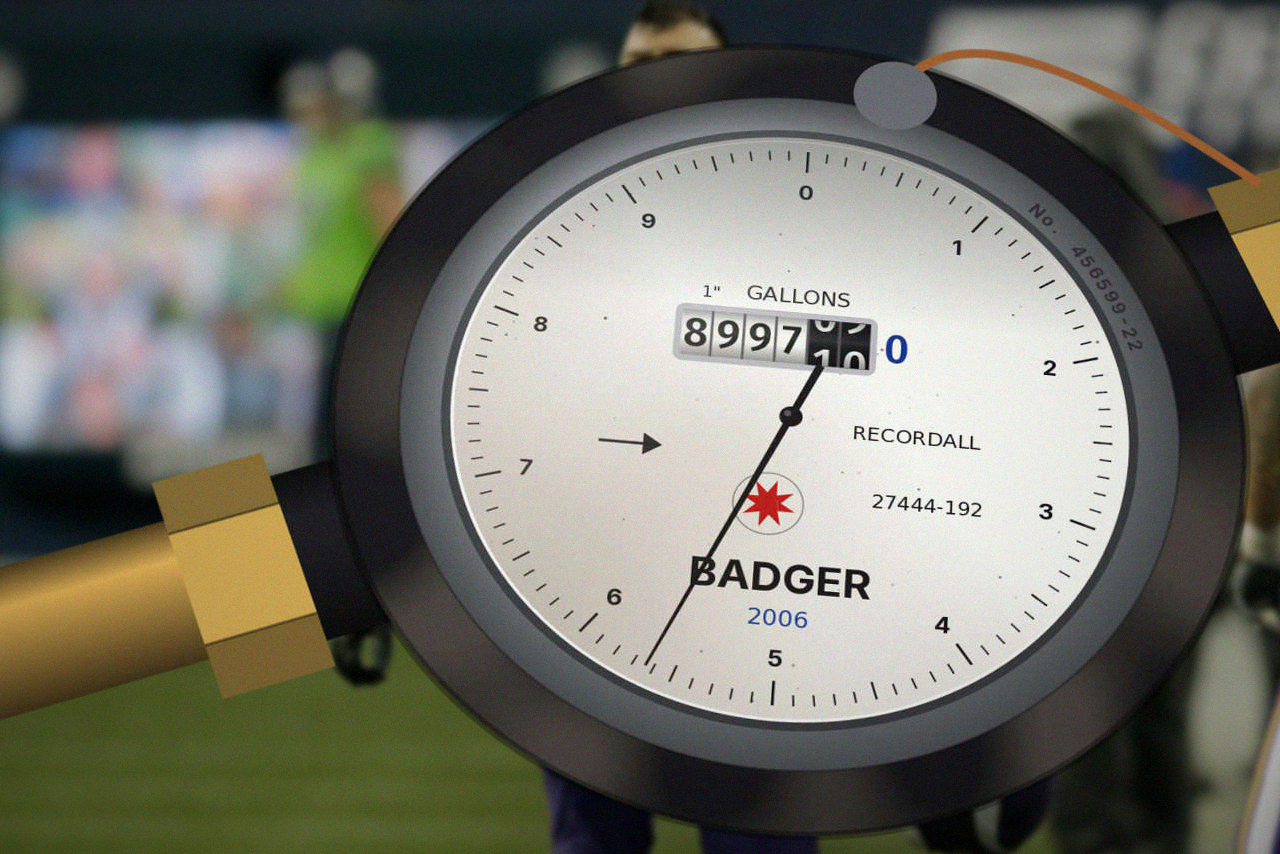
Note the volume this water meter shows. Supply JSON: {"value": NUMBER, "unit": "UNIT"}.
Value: {"value": 8997095.6, "unit": "gal"}
